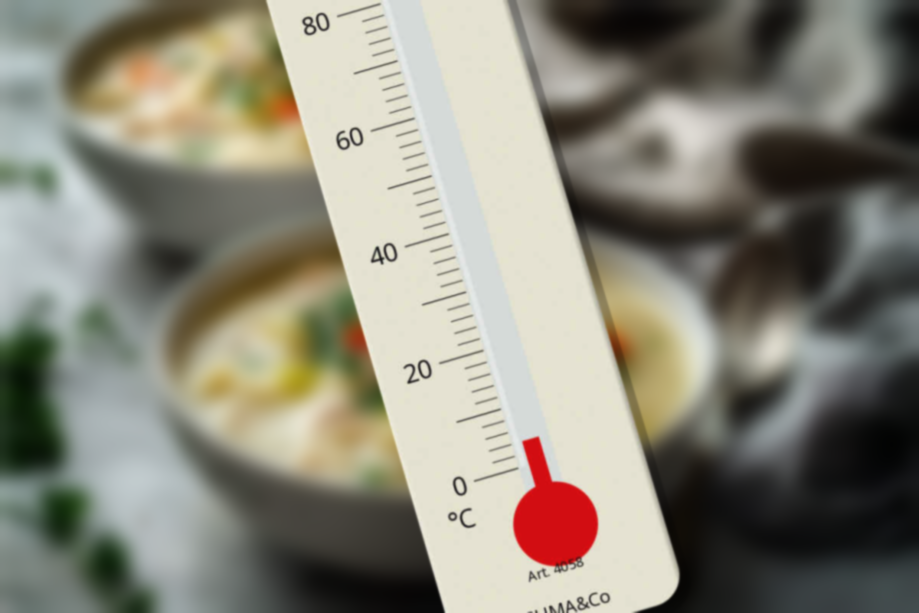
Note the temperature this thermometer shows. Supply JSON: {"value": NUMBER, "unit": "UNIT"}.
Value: {"value": 4, "unit": "°C"}
